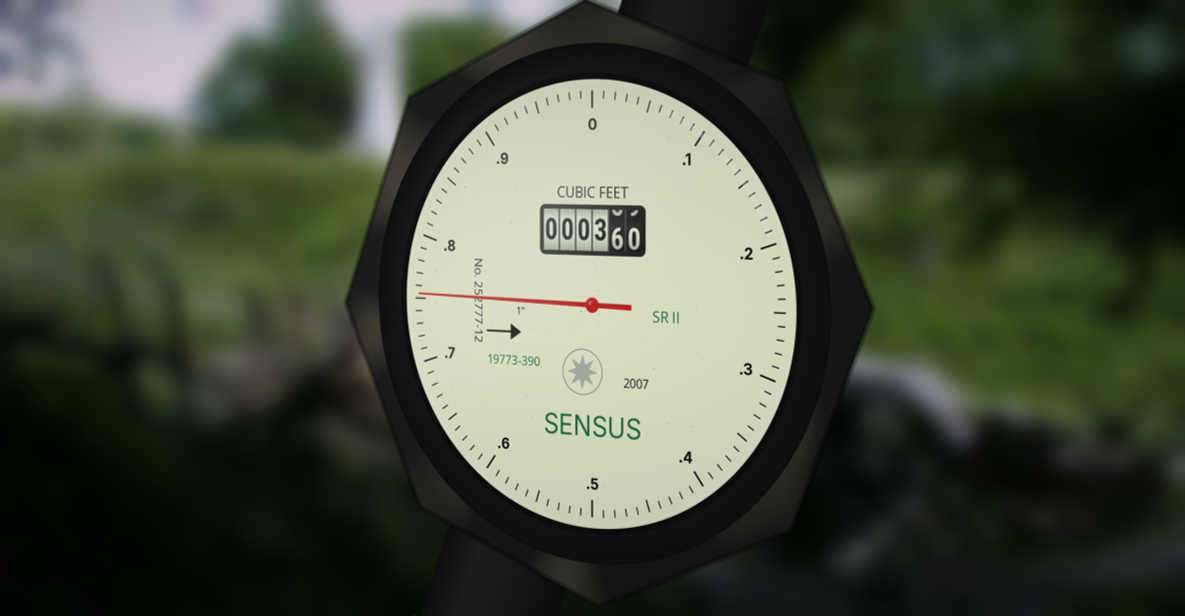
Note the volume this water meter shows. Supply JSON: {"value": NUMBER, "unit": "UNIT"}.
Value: {"value": 359.75, "unit": "ft³"}
